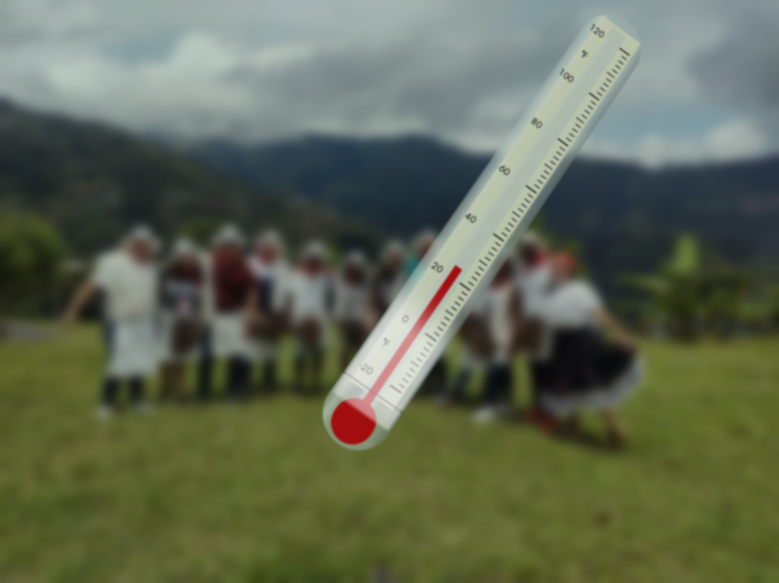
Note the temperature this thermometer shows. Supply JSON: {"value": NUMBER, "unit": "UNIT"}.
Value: {"value": 24, "unit": "°F"}
